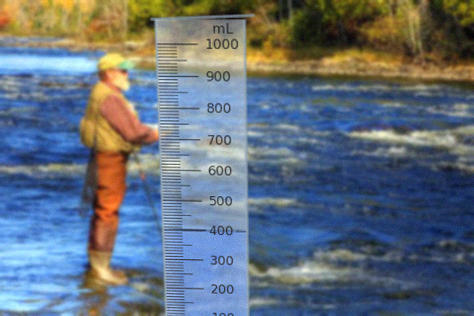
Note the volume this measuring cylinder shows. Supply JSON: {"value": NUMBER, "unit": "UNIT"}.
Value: {"value": 400, "unit": "mL"}
